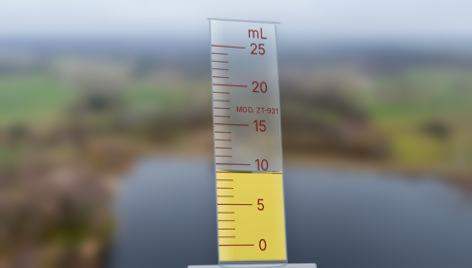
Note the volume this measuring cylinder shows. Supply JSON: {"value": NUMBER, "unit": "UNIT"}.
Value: {"value": 9, "unit": "mL"}
